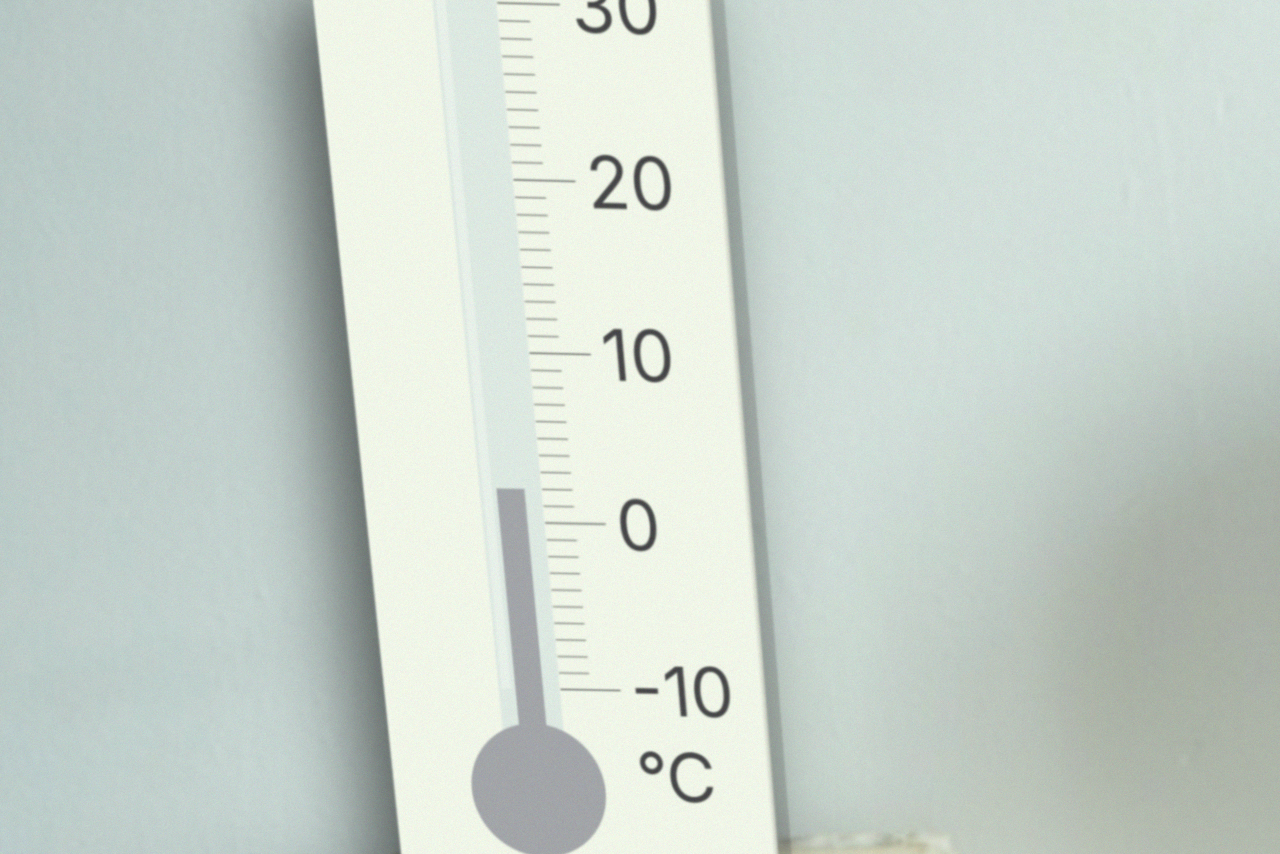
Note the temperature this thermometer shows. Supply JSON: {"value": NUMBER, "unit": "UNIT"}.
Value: {"value": 2, "unit": "°C"}
